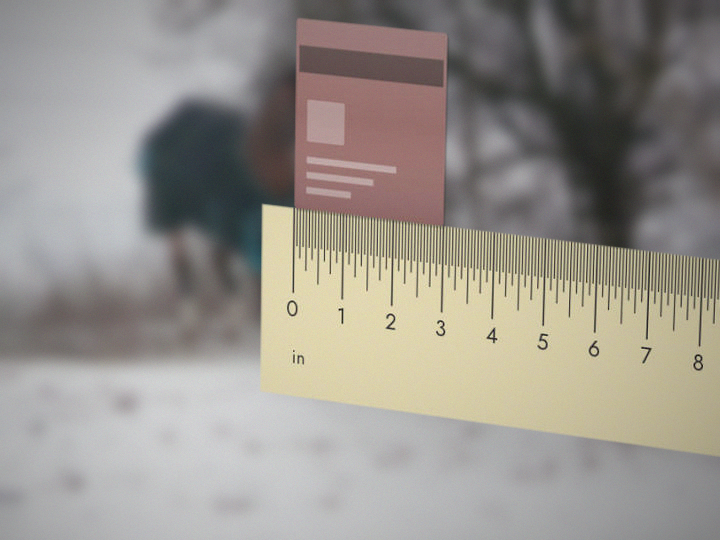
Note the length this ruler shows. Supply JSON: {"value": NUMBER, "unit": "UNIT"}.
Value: {"value": 3, "unit": "in"}
